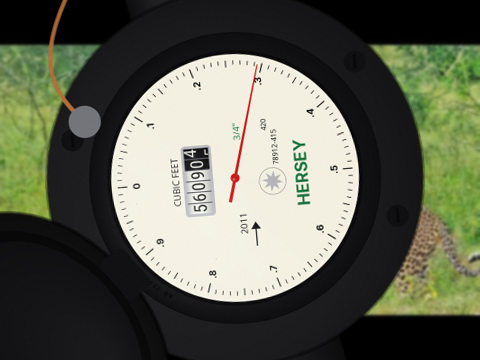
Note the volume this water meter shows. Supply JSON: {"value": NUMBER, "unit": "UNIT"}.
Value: {"value": 560904.29, "unit": "ft³"}
